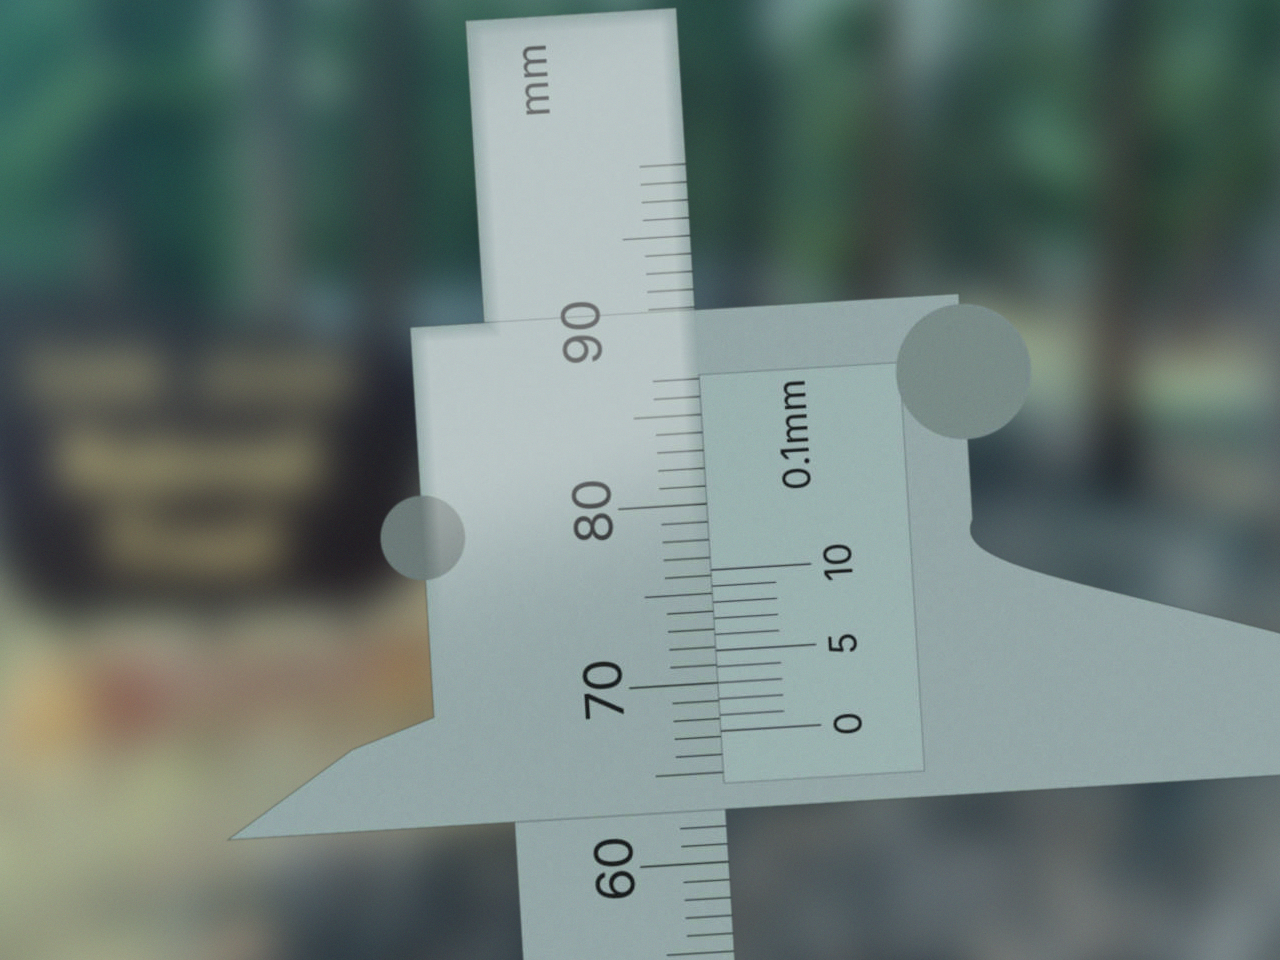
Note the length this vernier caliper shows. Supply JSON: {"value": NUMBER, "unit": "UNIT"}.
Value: {"value": 67.3, "unit": "mm"}
